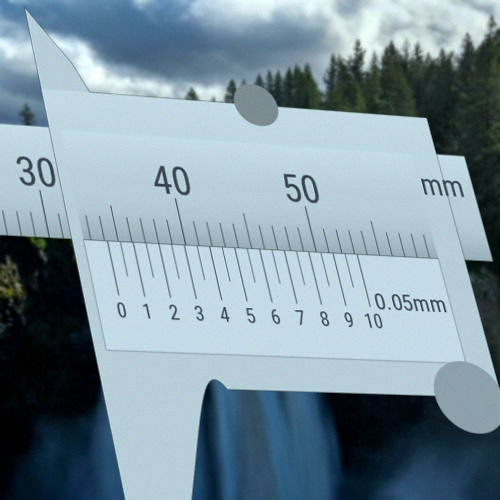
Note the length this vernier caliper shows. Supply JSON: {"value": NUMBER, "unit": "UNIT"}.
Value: {"value": 34.2, "unit": "mm"}
